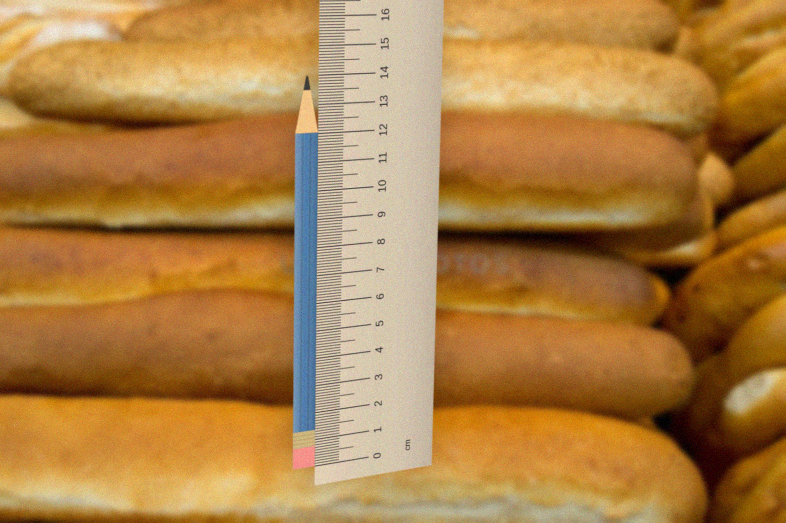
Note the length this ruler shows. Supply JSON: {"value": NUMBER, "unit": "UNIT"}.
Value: {"value": 14, "unit": "cm"}
